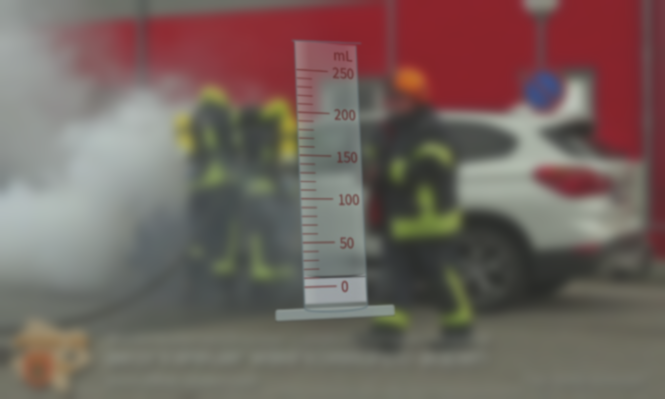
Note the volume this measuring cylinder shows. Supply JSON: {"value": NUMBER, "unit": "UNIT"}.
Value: {"value": 10, "unit": "mL"}
